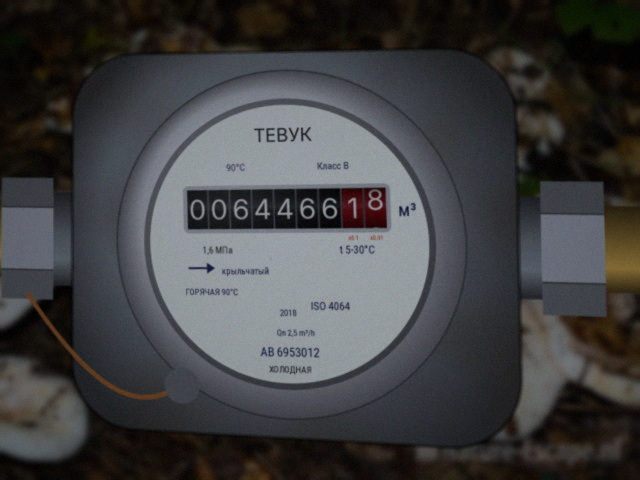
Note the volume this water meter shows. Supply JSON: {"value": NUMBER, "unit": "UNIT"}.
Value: {"value": 64466.18, "unit": "m³"}
